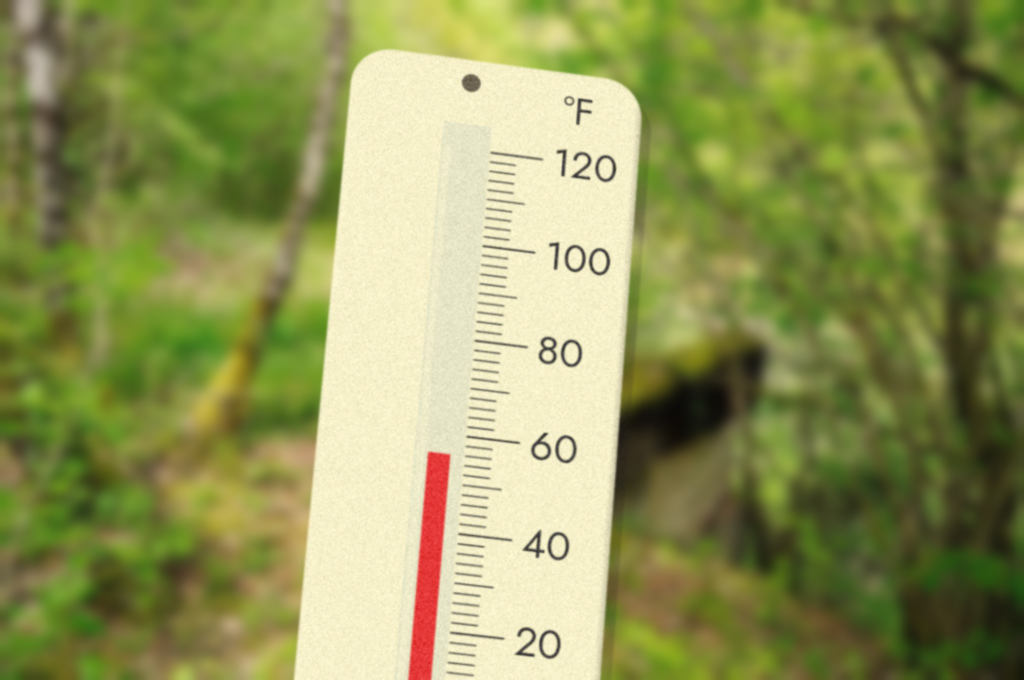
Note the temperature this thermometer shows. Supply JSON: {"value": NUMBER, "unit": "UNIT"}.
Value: {"value": 56, "unit": "°F"}
